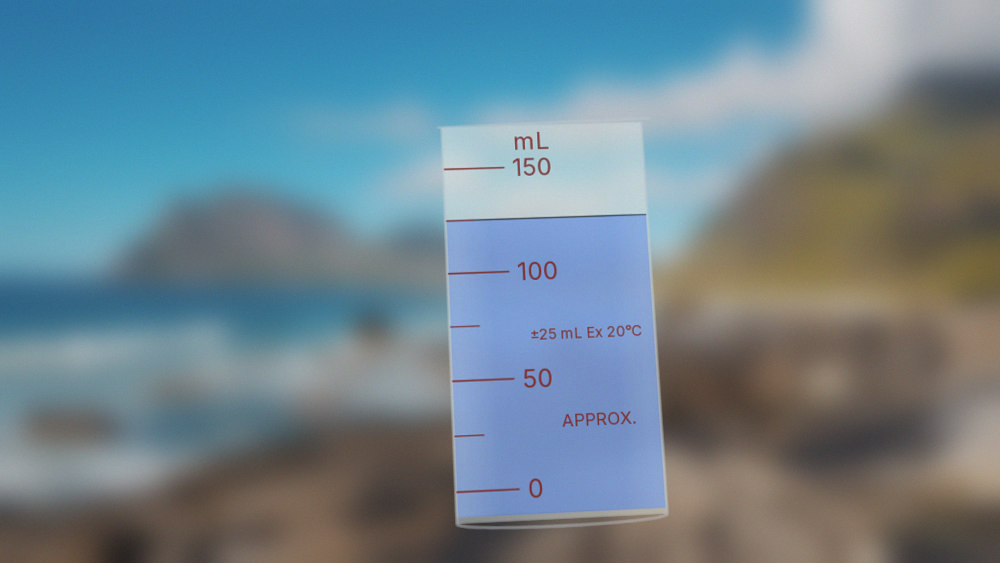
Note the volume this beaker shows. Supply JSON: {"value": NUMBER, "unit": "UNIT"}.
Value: {"value": 125, "unit": "mL"}
